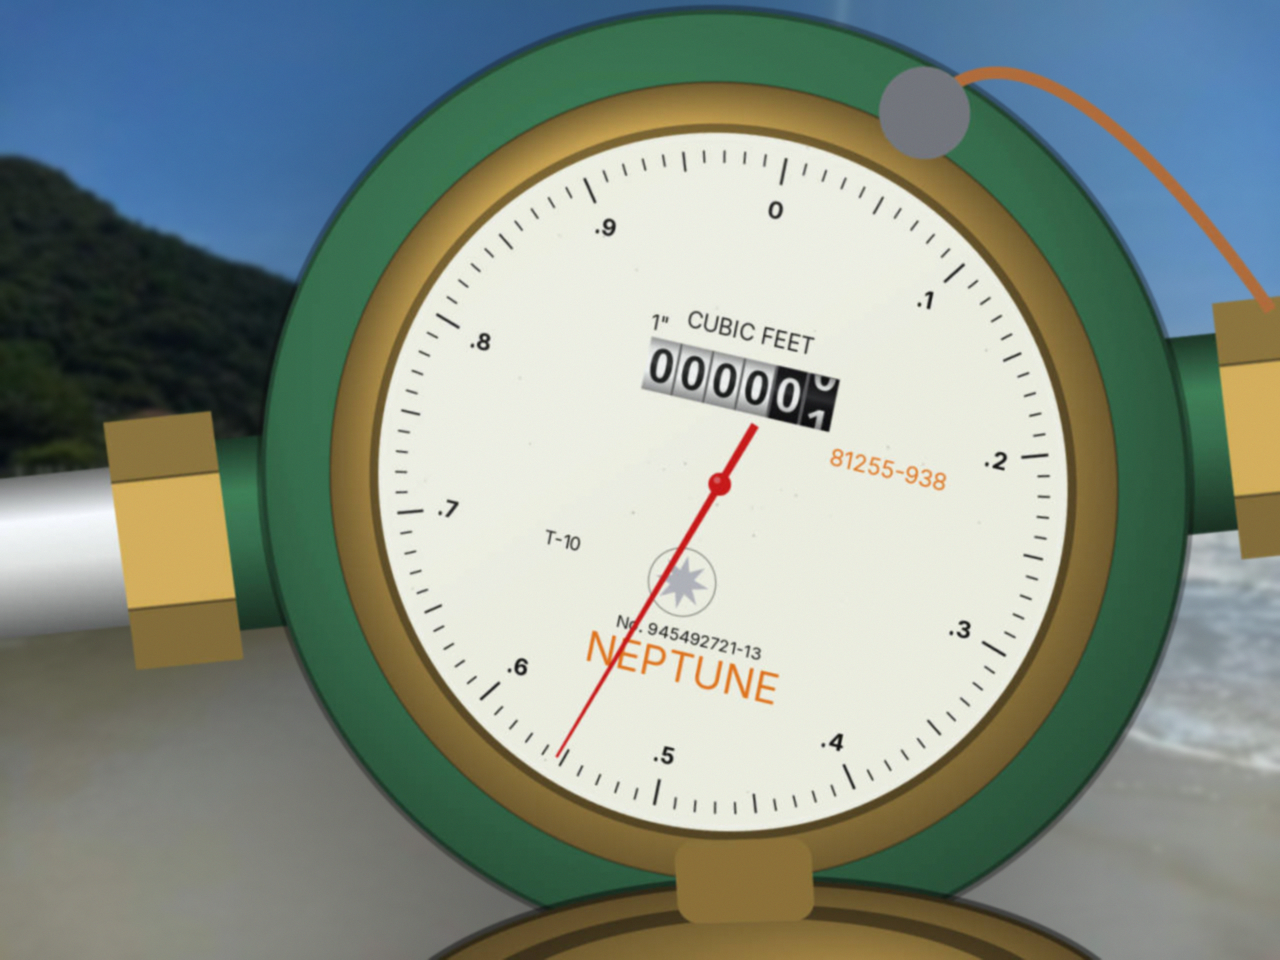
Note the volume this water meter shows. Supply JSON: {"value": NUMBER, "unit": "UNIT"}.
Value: {"value": 0.55, "unit": "ft³"}
